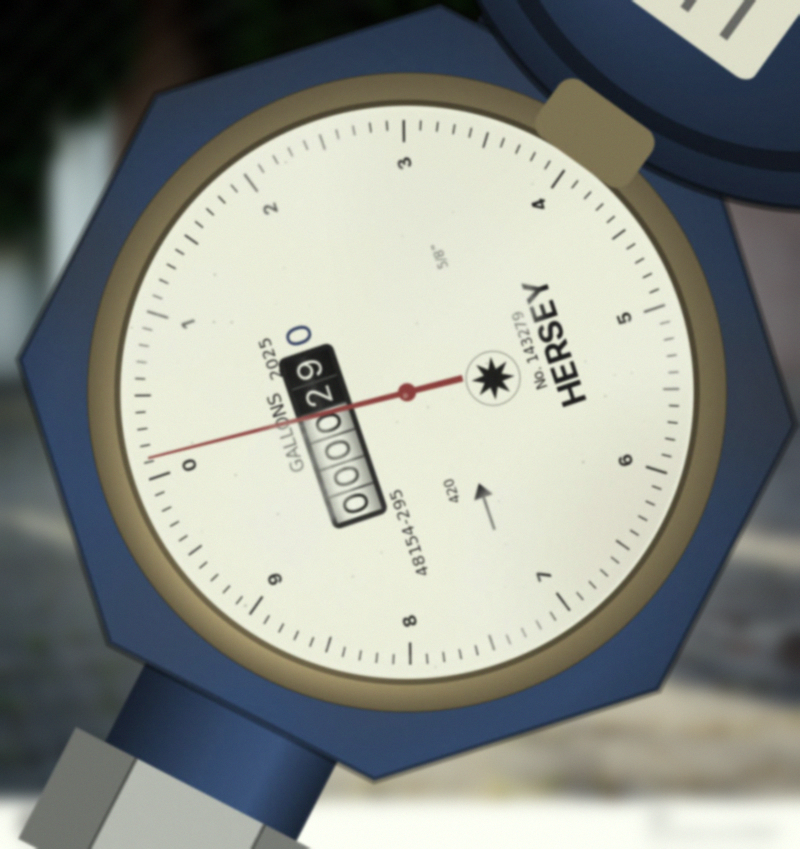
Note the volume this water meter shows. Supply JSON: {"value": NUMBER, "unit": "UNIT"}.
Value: {"value": 290.1, "unit": "gal"}
